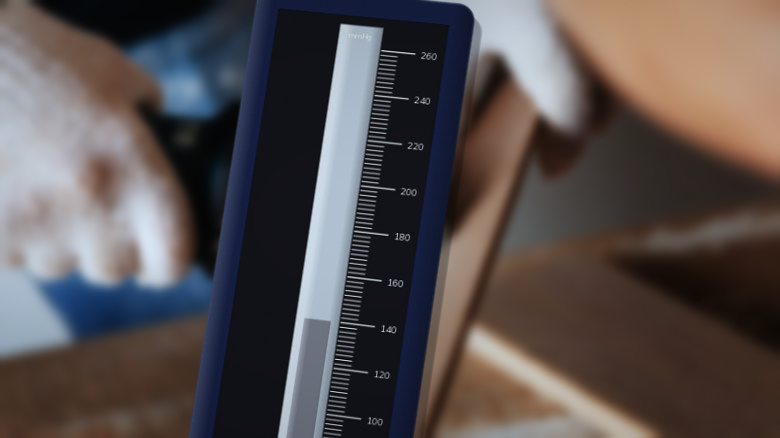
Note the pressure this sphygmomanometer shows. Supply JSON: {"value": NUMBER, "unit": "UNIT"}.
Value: {"value": 140, "unit": "mmHg"}
